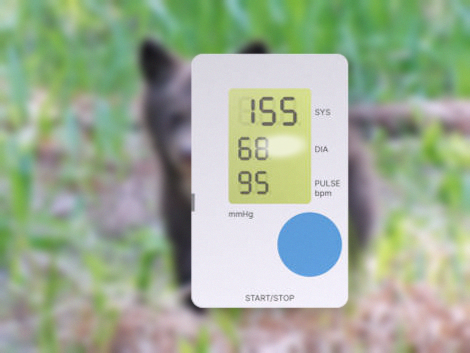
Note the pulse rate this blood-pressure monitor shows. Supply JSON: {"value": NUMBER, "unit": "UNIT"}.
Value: {"value": 95, "unit": "bpm"}
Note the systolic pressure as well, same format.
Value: {"value": 155, "unit": "mmHg"}
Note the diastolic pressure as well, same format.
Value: {"value": 68, "unit": "mmHg"}
